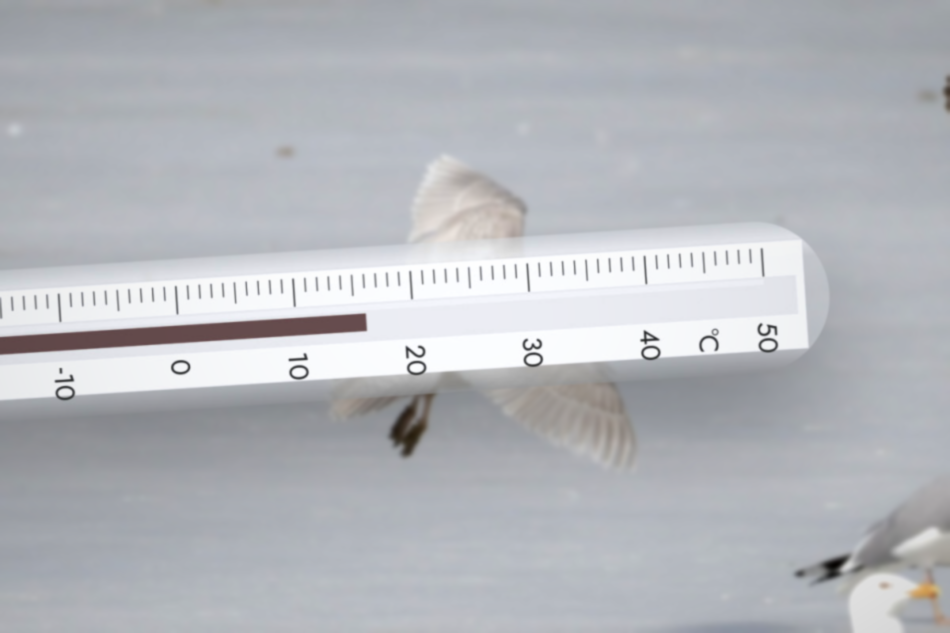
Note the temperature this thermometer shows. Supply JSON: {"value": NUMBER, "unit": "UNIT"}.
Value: {"value": 16, "unit": "°C"}
